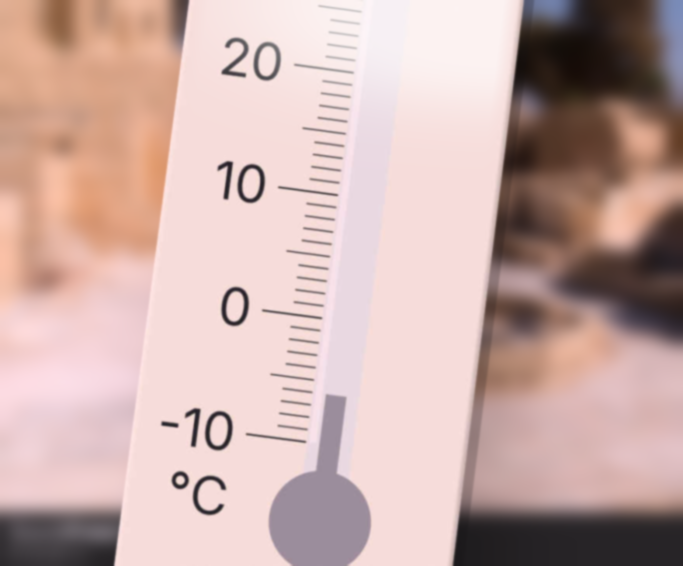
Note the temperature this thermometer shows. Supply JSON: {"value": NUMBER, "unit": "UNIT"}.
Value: {"value": -6, "unit": "°C"}
